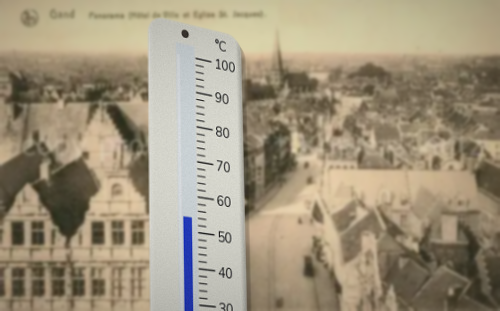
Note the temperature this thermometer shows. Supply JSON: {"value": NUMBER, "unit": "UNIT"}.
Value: {"value": 54, "unit": "°C"}
